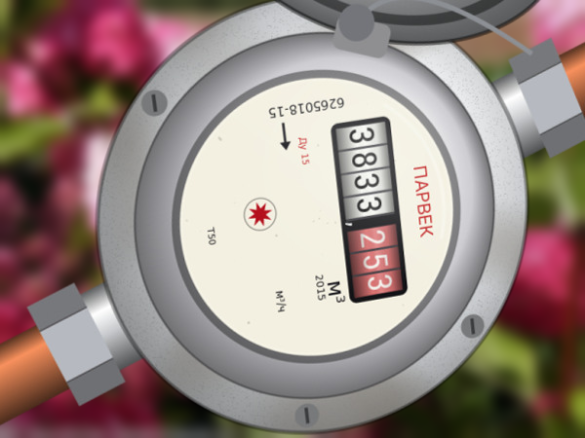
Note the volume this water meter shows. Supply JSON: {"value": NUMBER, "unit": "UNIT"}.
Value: {"value": 3833.253, "unit": "m³"}
